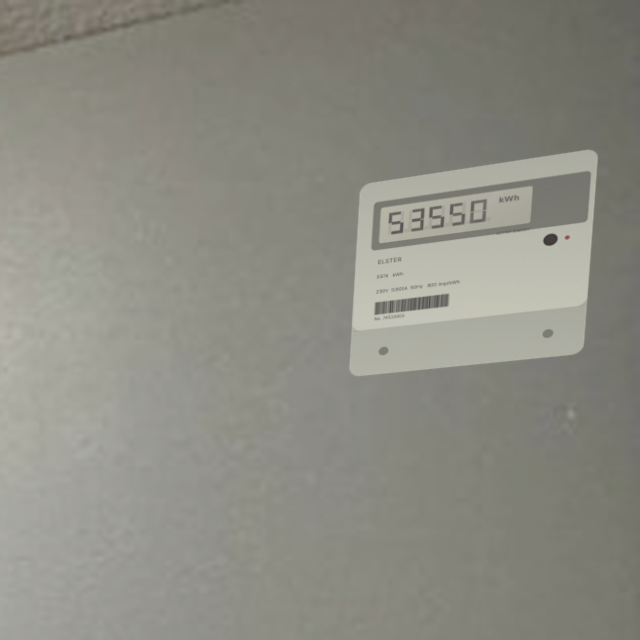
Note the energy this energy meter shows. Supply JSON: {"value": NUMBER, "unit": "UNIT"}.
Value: {"value": 53550, "unit": "kWh"}
